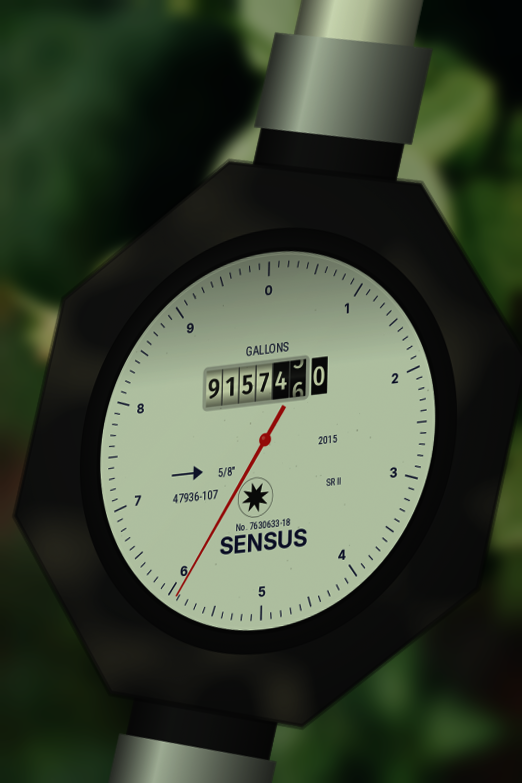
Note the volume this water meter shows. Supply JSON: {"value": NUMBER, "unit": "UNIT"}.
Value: {"value": 9157455.9, "unit": "gal"}
